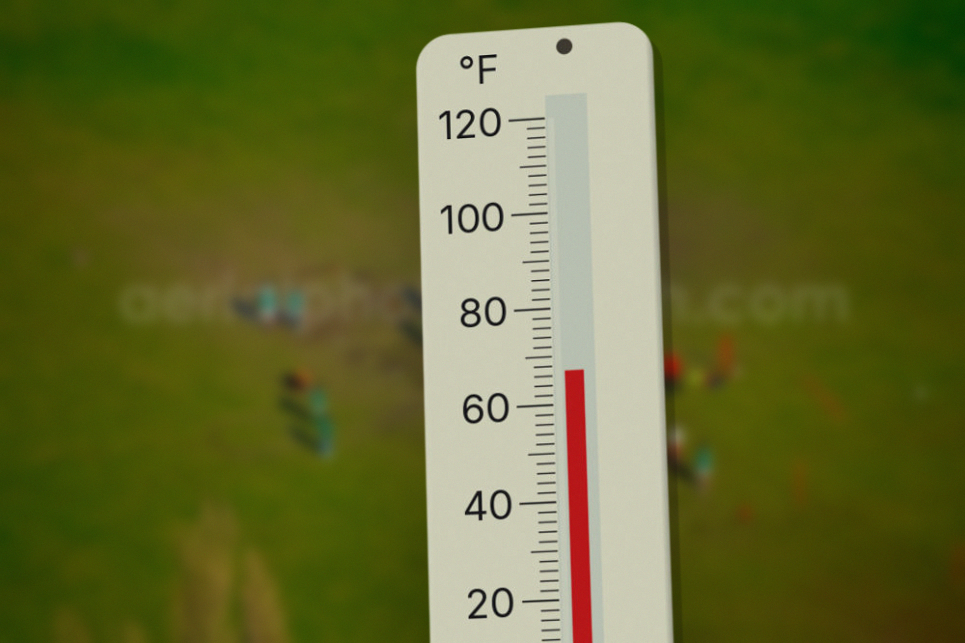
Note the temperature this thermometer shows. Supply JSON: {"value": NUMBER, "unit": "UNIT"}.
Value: {"value": 67, "unit": "°F"}
